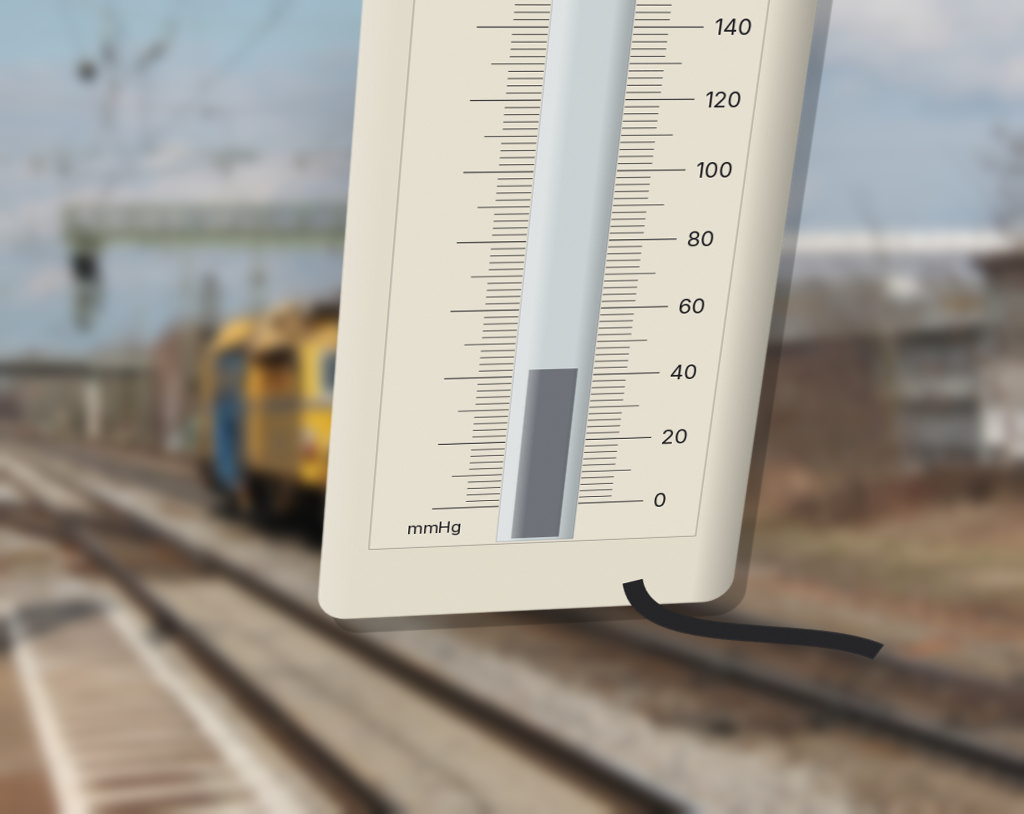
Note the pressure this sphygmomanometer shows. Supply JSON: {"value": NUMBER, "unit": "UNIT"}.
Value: {"value": 42, "unit": "mmHg"}
